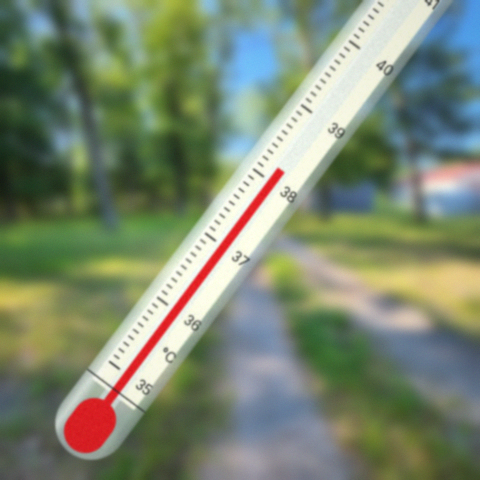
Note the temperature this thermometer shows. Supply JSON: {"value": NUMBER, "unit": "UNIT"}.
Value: {"value": 38.2, "unit": "°C"}
